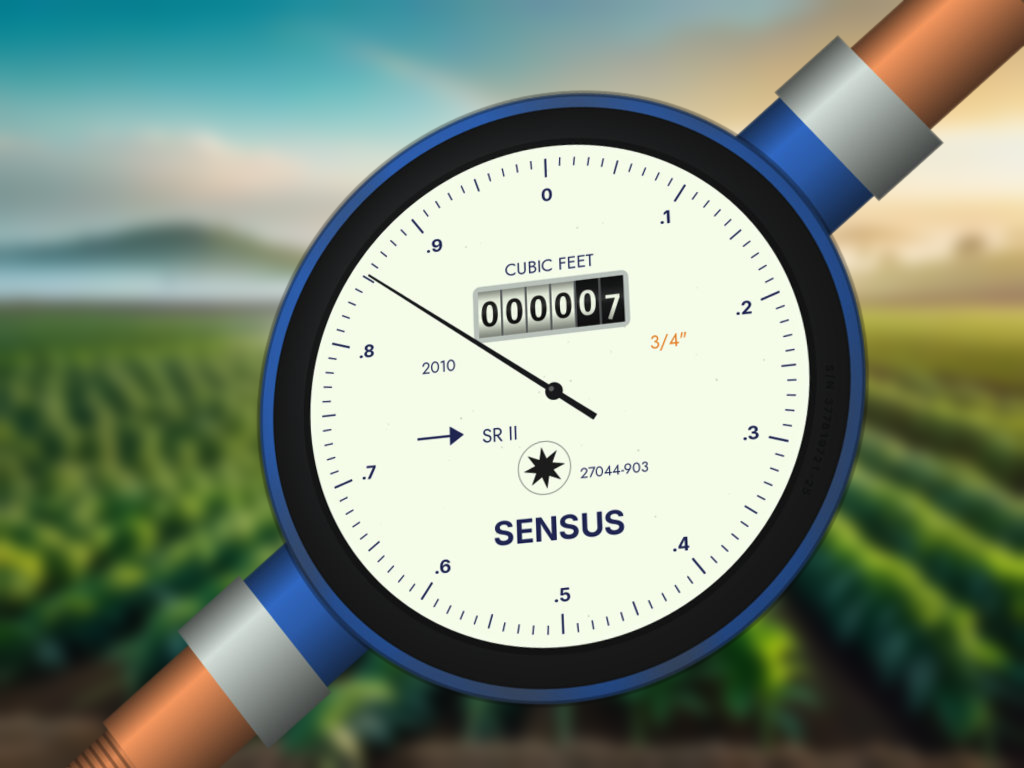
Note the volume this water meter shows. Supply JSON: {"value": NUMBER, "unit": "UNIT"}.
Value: {"value": 6.85, "unit": "ft³"}
